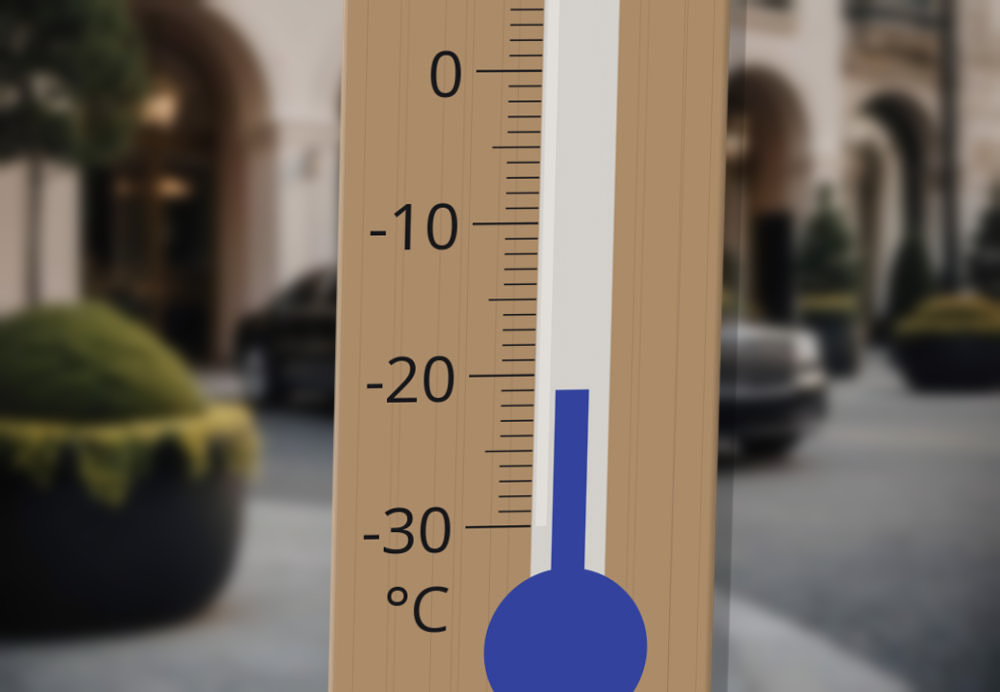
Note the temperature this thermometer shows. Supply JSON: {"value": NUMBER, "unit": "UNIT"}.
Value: {"value": -21, "unit": "°C"}
